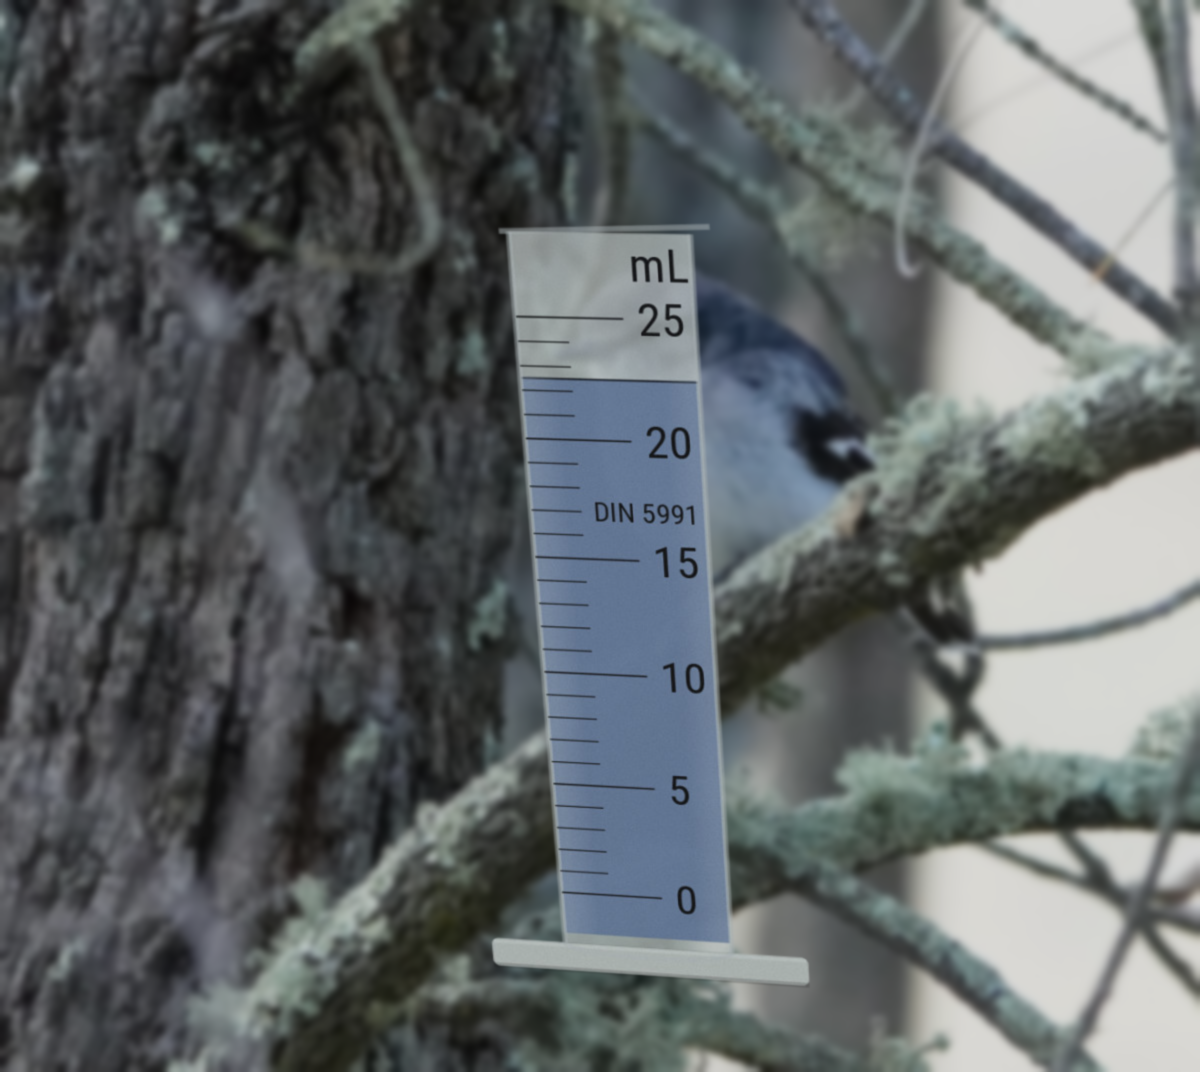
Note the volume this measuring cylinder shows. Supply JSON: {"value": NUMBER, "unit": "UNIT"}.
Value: {"value": 22.5, "unit": "mL"}
